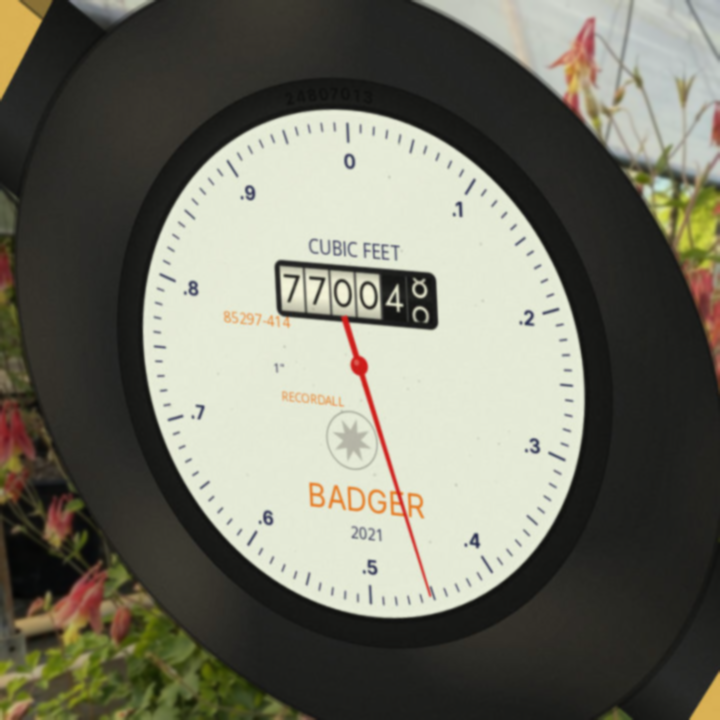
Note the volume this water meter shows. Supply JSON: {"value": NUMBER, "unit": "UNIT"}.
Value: {"value": 770048.45, "unit": "ft³"}
